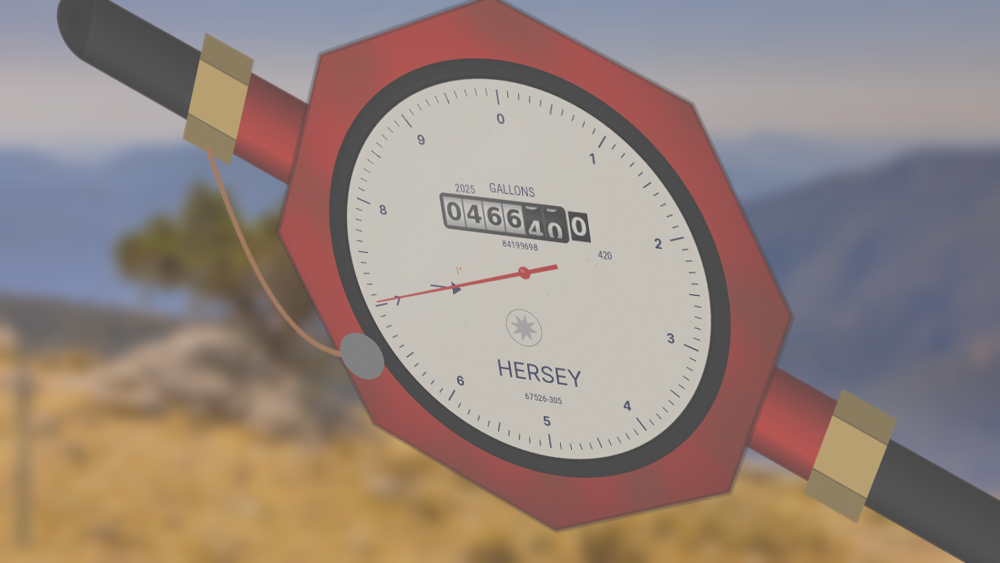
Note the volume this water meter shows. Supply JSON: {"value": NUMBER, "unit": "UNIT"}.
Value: {"value": 466397.0, "unit": "gal"}
